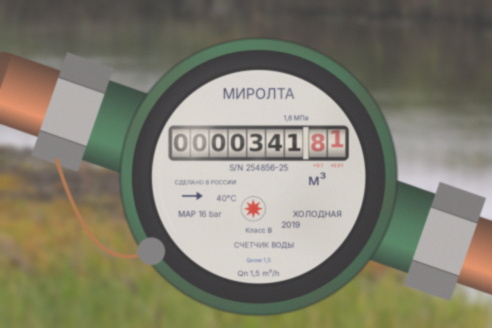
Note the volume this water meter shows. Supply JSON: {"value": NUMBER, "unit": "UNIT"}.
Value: {"value": 341.81, "unit": "m³"}
